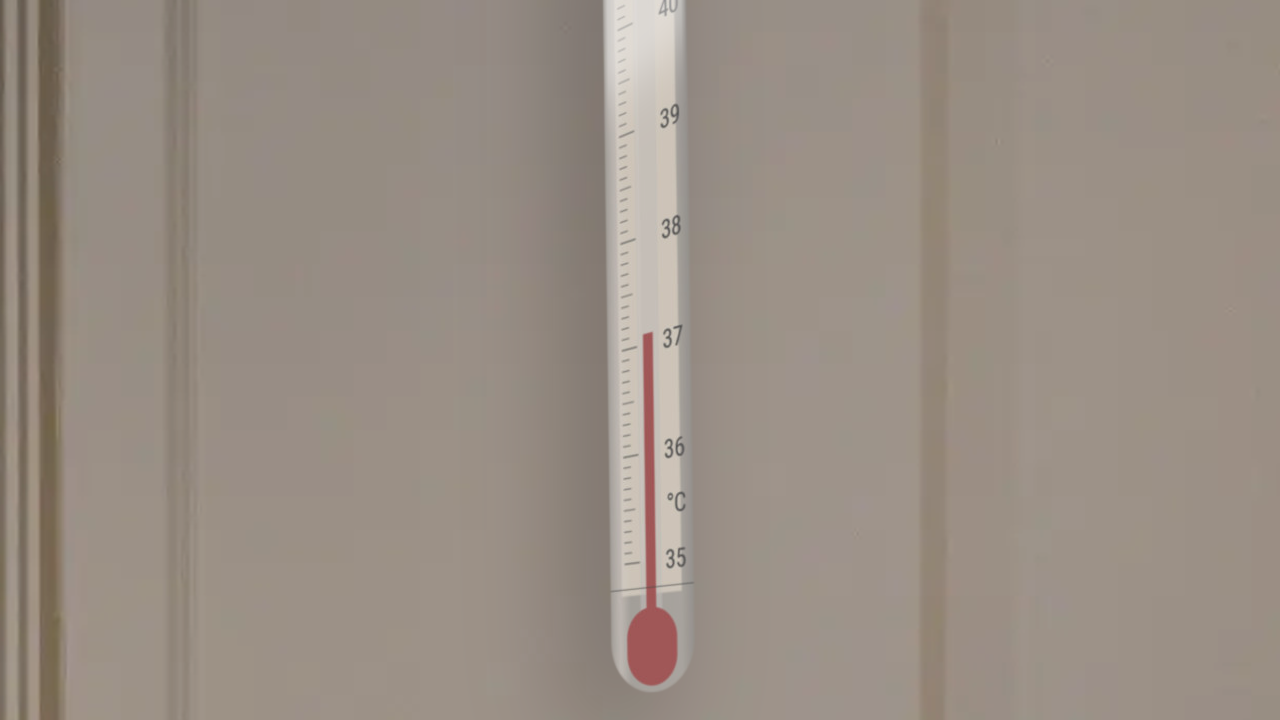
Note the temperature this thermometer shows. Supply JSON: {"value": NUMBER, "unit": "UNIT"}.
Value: {"value": 37.1, "unit": "°C"}
